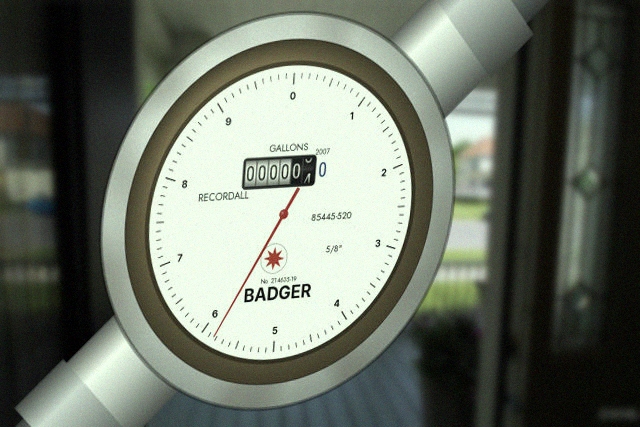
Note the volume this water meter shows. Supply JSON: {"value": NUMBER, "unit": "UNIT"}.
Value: {"value": 35.8, "unit": "gal"}
